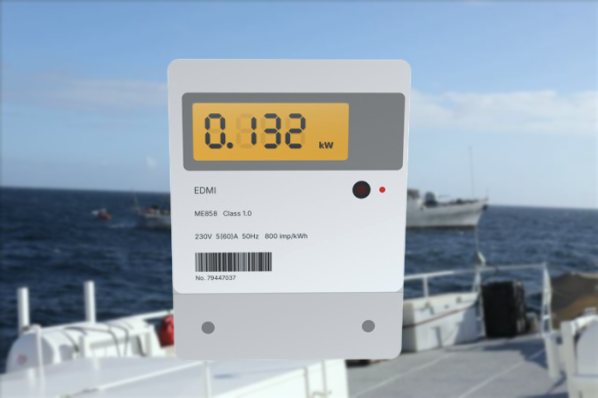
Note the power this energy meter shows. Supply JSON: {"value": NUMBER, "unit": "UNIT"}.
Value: {"value": 0.132, "unit": "kW"}
